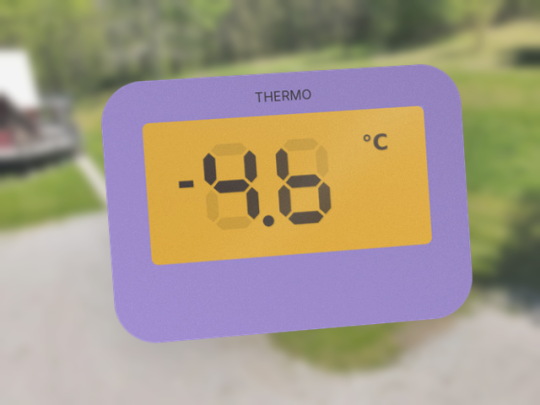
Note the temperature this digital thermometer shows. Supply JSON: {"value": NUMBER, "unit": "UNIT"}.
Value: {"value": -4.6, "unit": "°C"}
